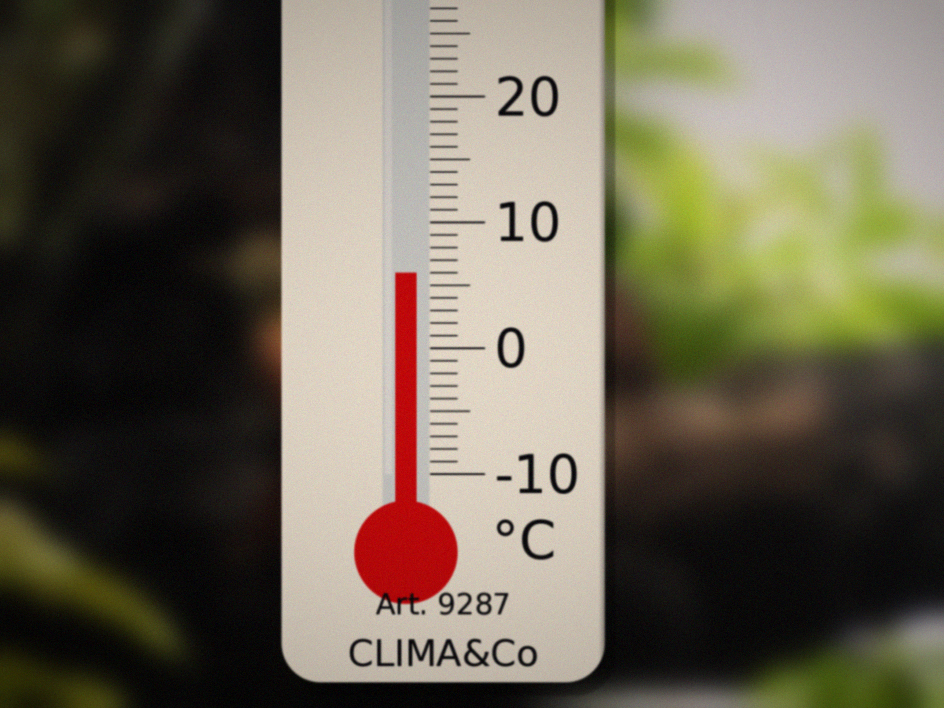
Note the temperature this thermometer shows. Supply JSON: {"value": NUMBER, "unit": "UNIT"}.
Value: {"value": 6, "unit": "°C"}
